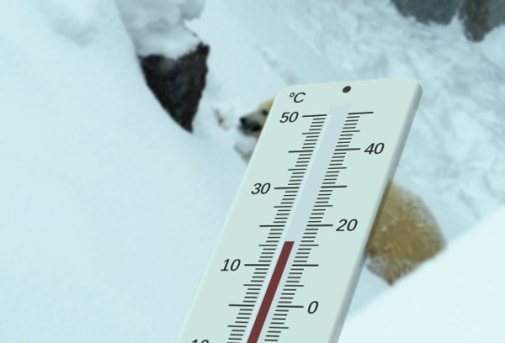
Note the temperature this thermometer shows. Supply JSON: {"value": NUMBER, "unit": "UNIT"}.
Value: {"value": 16, "unit": "°C"}
